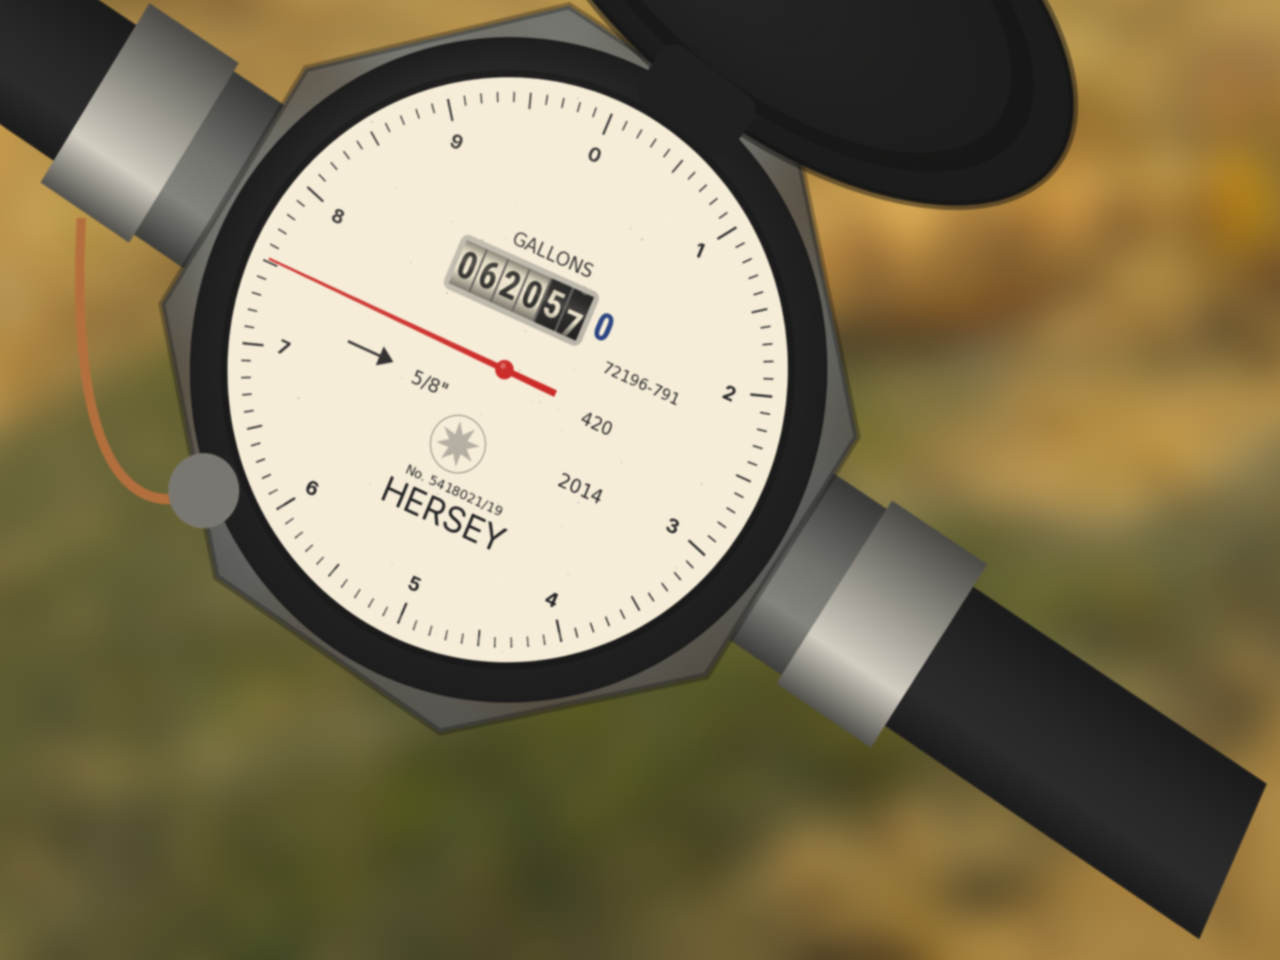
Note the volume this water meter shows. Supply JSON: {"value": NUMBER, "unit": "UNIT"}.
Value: {"value": 620567.5, "unit": "gal"}
